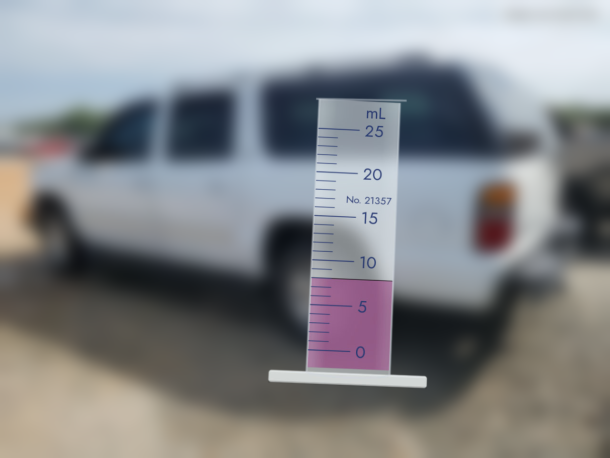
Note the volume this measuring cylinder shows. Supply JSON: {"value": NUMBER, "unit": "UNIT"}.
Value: {"value": 8, "unit": "mL"}
